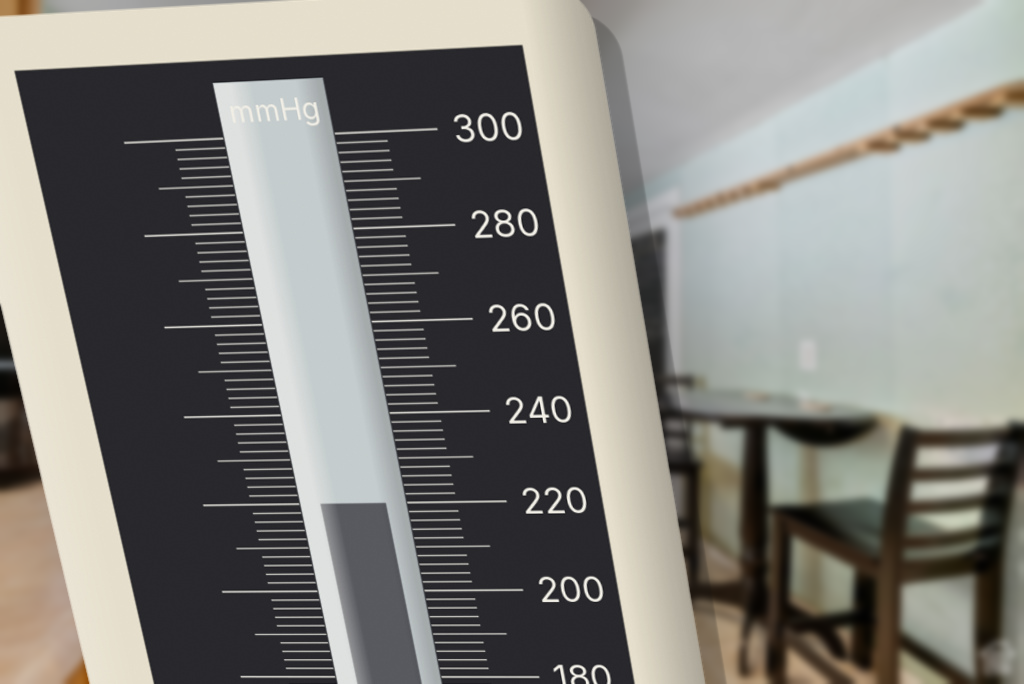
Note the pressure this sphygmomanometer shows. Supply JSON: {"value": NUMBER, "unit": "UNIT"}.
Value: {"value": 220, "unit": "mmHg"}
